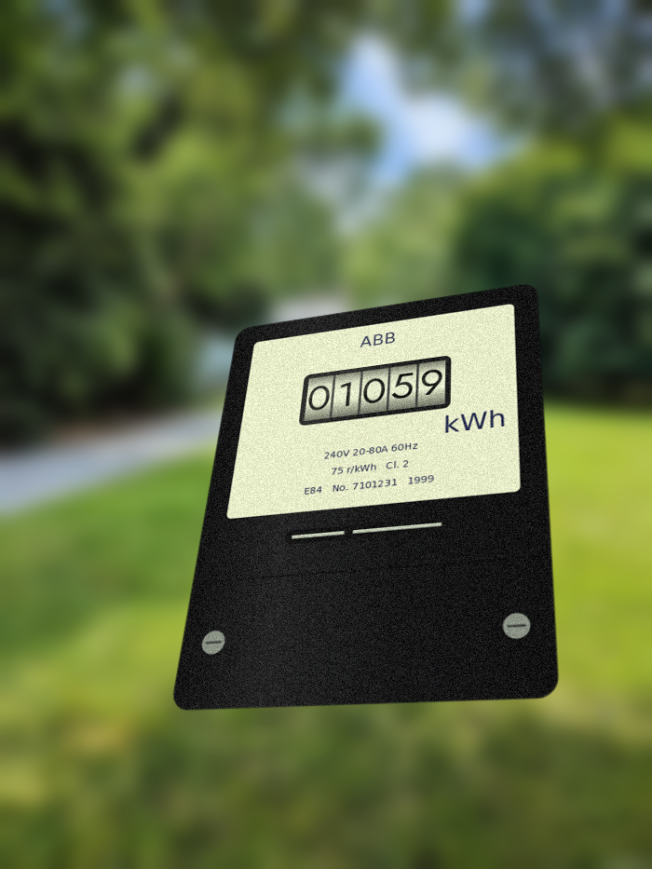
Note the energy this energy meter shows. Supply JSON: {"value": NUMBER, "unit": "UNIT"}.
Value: {"value": 1059, "unit": "kWh"}
